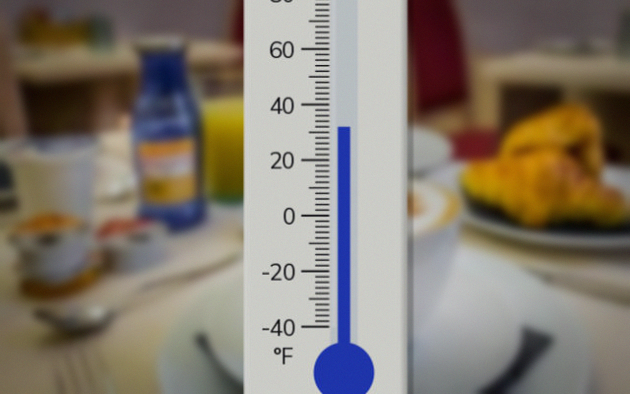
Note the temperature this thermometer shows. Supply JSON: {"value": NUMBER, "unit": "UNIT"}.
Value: {"value": 32, "unit": "°F"}
